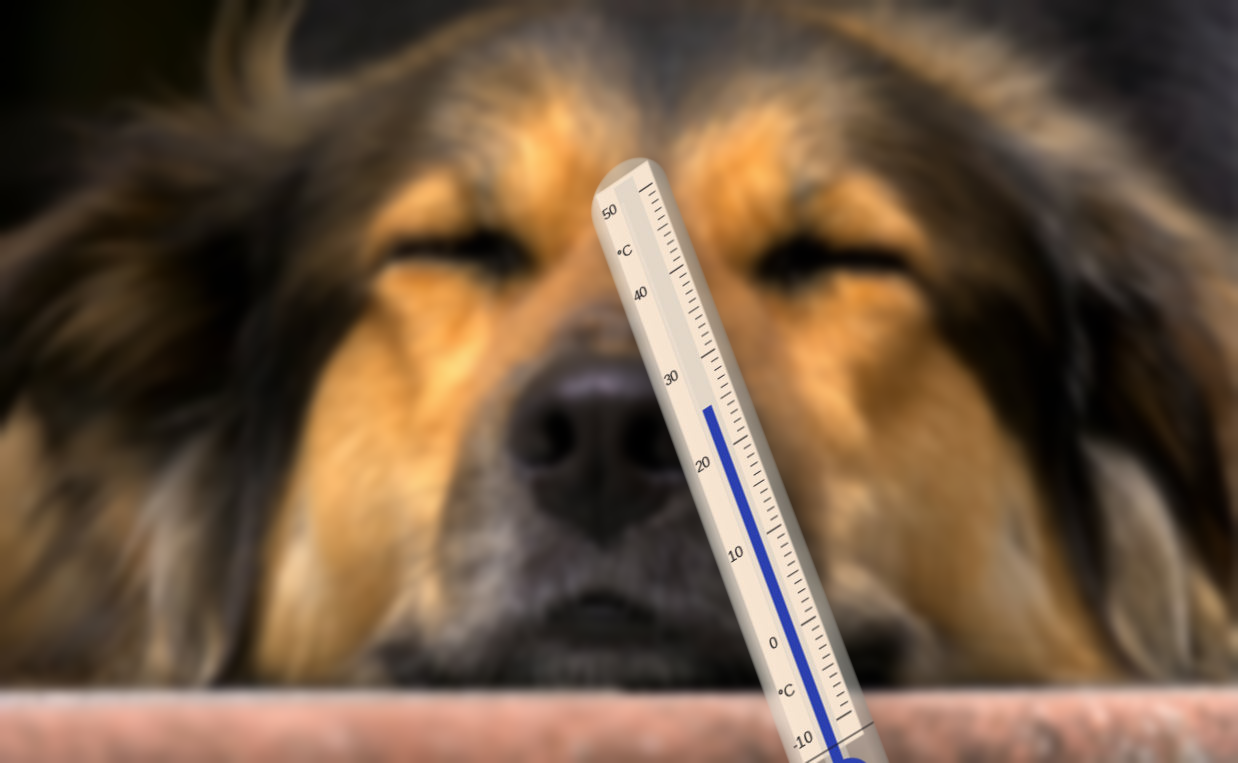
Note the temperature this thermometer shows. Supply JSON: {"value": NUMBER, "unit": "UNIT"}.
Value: {"value": 25, "unit": "°C"}
